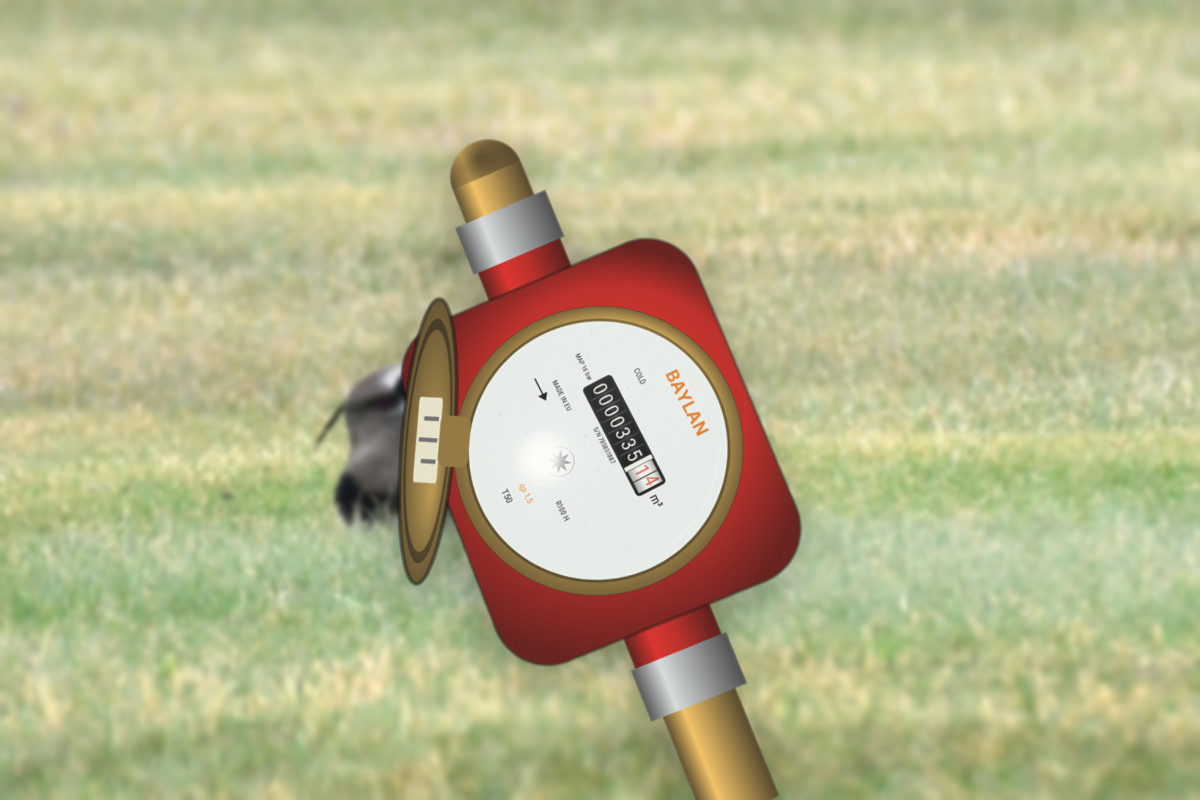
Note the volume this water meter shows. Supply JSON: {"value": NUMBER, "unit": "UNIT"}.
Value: {"value": 335.14, "unit": "m³"}
